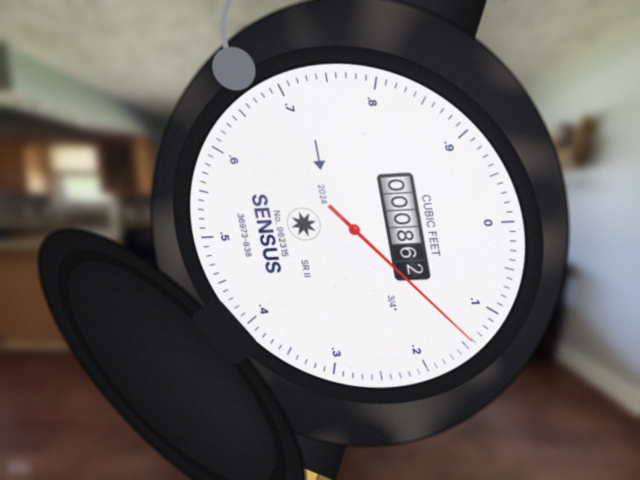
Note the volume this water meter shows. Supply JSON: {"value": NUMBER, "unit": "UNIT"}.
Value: {"value": 862.14, "unit": "ft³"}
